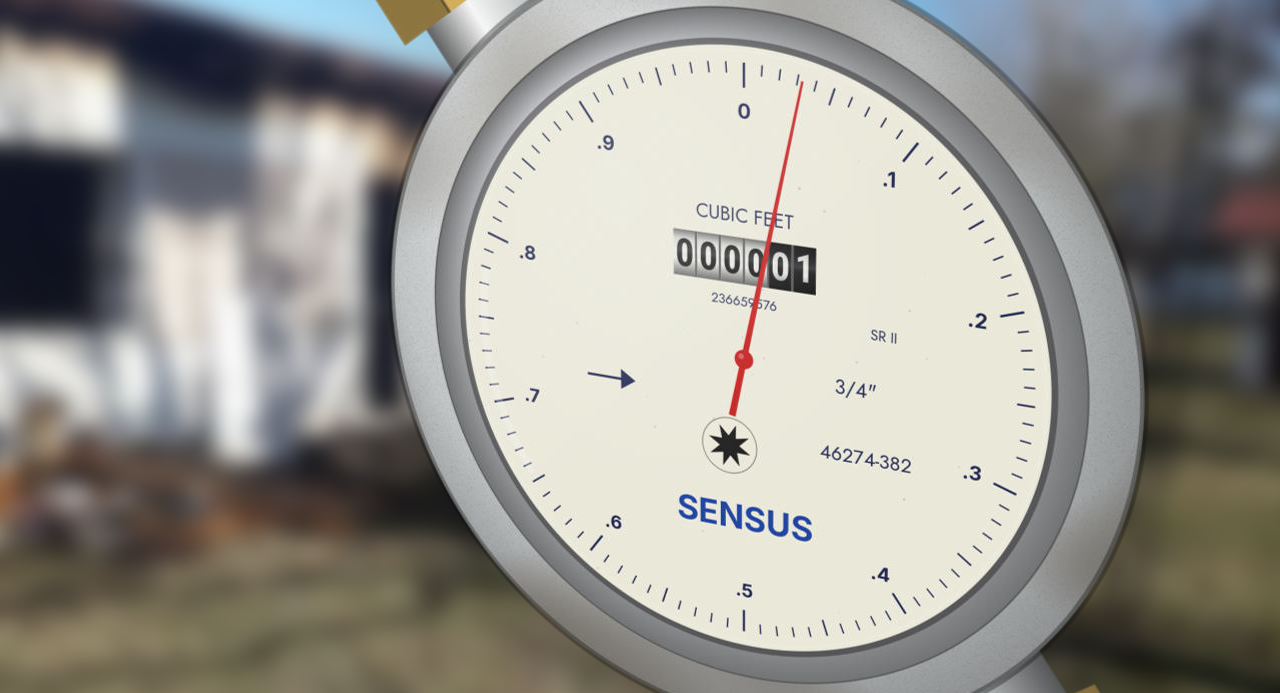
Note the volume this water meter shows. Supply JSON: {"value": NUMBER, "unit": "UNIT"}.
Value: {"value": 1.03, "unit": "ft³"}
